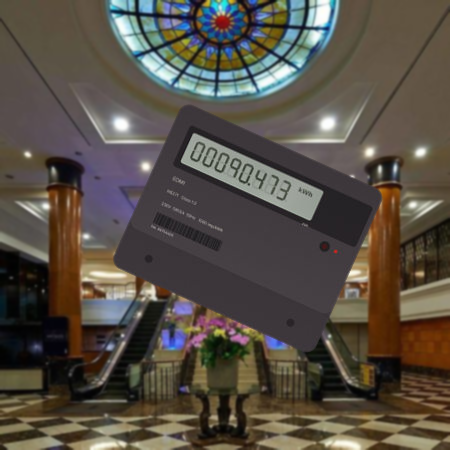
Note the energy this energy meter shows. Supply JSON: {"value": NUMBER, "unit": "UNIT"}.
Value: {"value": 90.473, "unit": "kWh"}
